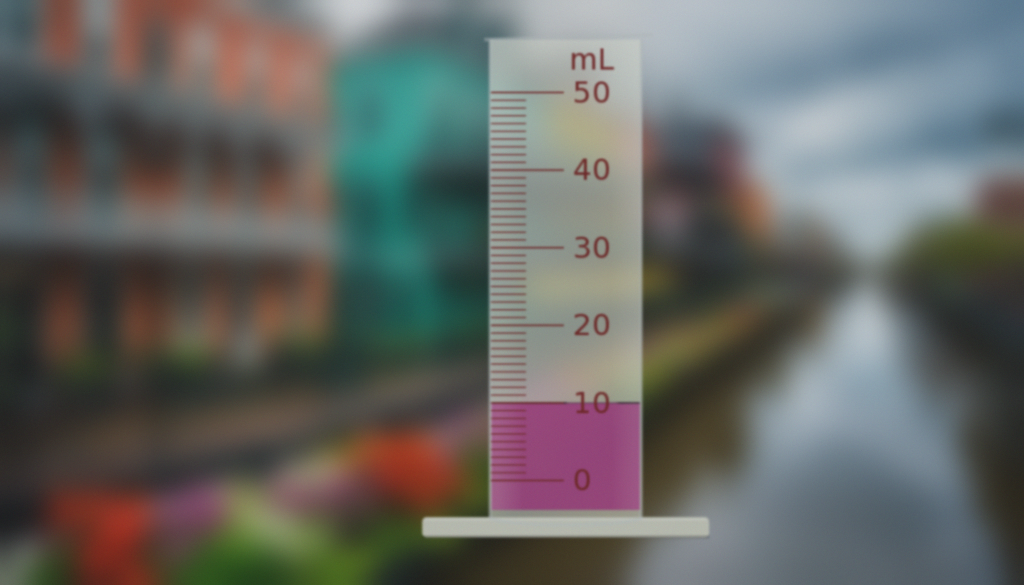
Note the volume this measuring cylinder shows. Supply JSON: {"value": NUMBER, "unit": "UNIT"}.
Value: {"value": 10, "unit": "mL"}
